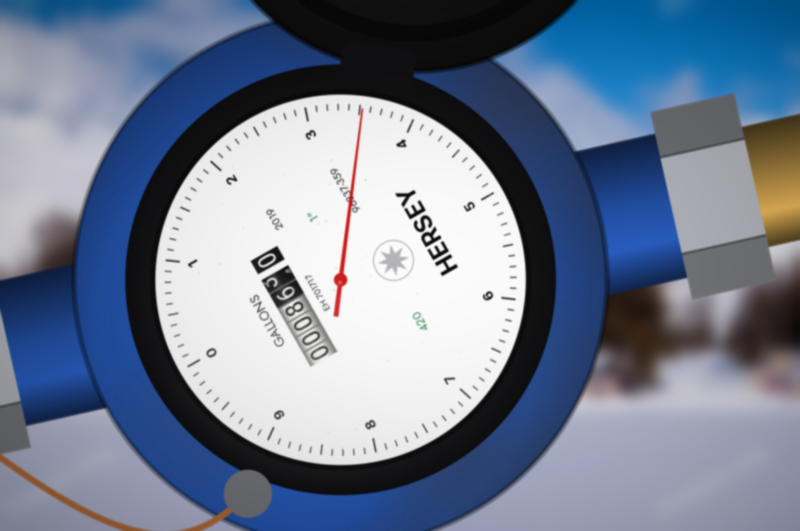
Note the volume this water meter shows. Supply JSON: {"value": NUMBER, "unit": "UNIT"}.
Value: {"value": 8633.5, "unit": "gal"}
